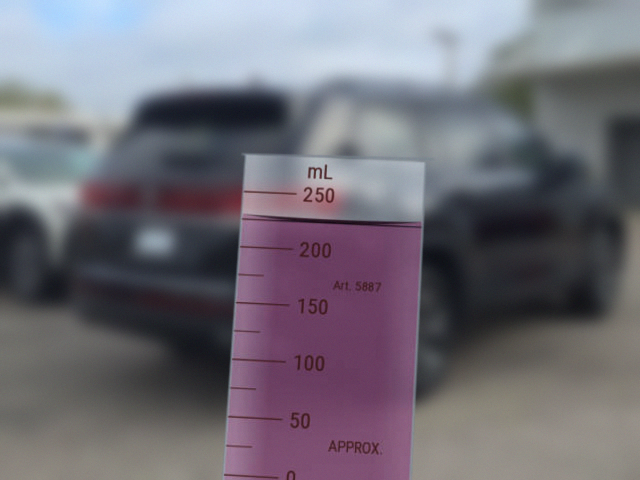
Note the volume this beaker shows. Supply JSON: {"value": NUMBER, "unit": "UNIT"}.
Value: {"value": 225, "unit": "mL"}
